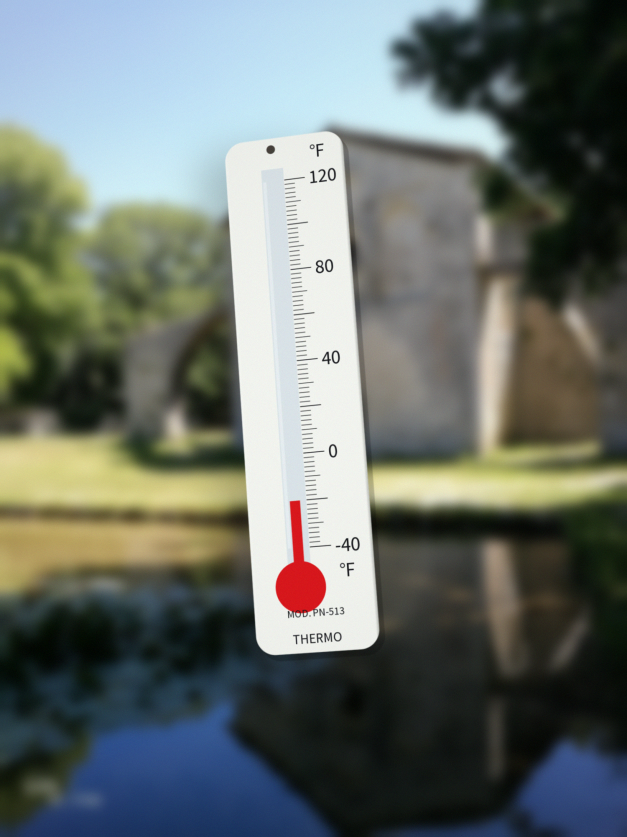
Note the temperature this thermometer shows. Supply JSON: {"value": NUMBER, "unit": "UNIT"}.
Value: {"value": -20, "unit": "°F"}
